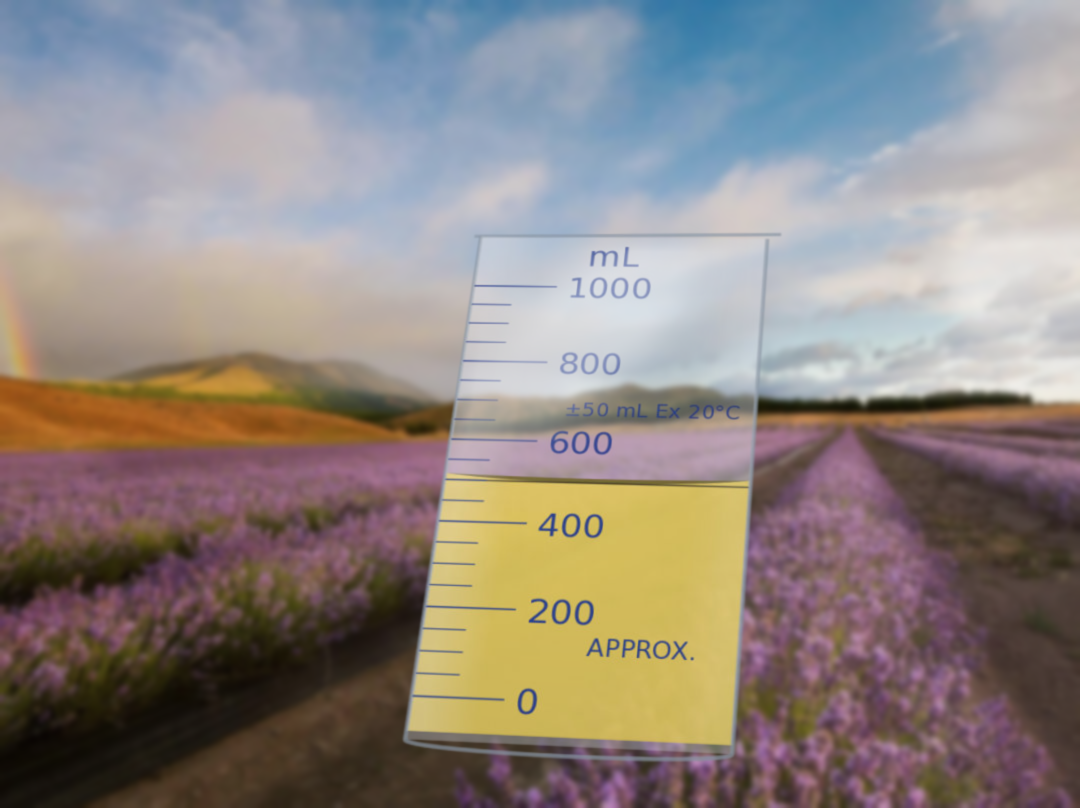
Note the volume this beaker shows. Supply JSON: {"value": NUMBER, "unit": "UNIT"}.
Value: {"value": 500, "unit": "mL"}
